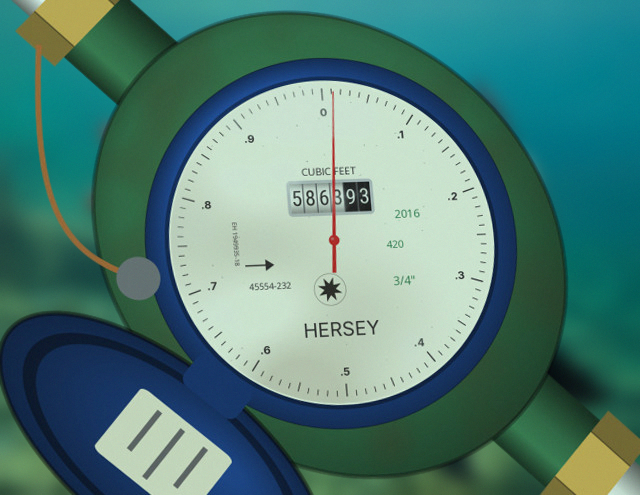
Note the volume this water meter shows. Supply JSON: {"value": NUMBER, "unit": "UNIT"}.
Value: {"value": 586393.01, "unit": "ft³"}
